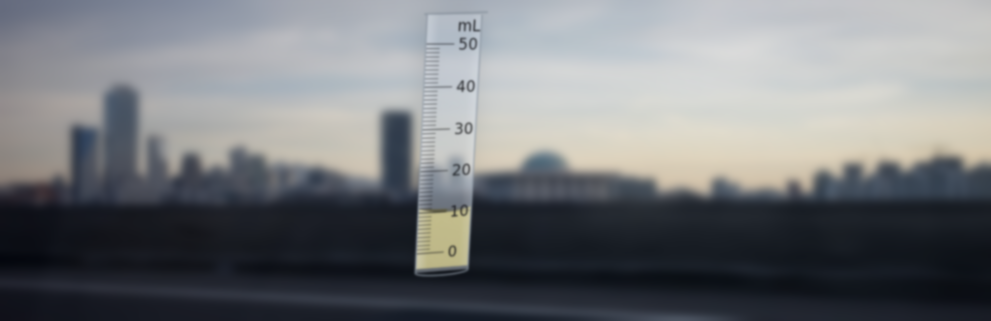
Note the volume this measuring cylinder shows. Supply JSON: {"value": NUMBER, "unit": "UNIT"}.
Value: {"value": 10, "unit": "mL"}
